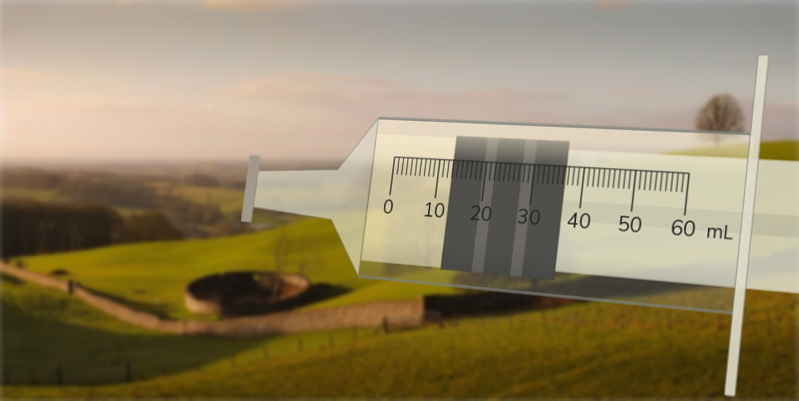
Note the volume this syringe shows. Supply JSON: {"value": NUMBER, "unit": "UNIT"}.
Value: {"value": 13, "unit": "mL"}
